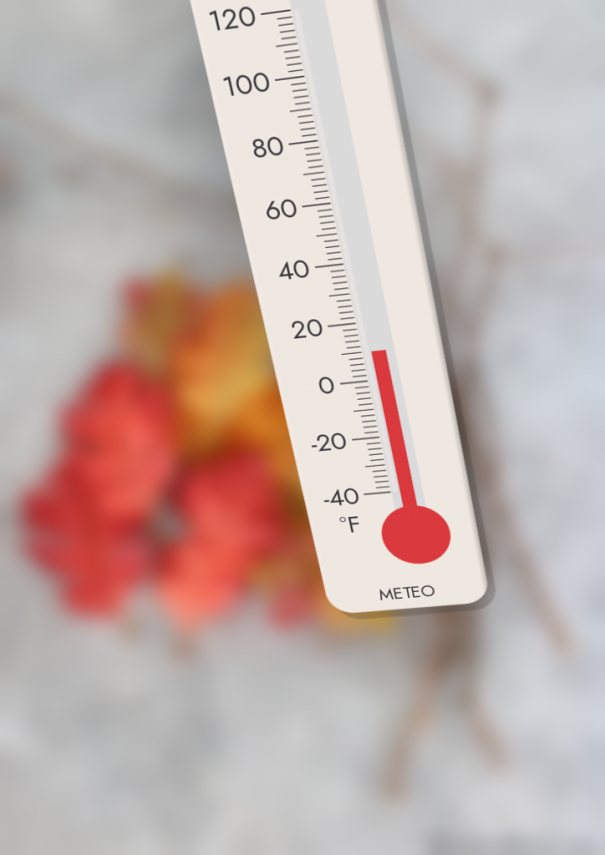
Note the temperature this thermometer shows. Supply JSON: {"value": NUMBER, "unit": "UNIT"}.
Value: {"value": 10, "unit": "°F"}
